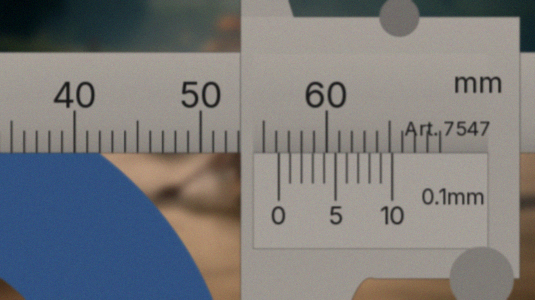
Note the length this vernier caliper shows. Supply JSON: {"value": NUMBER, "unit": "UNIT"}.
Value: {"value": 56.2, "unit": "mm"}
